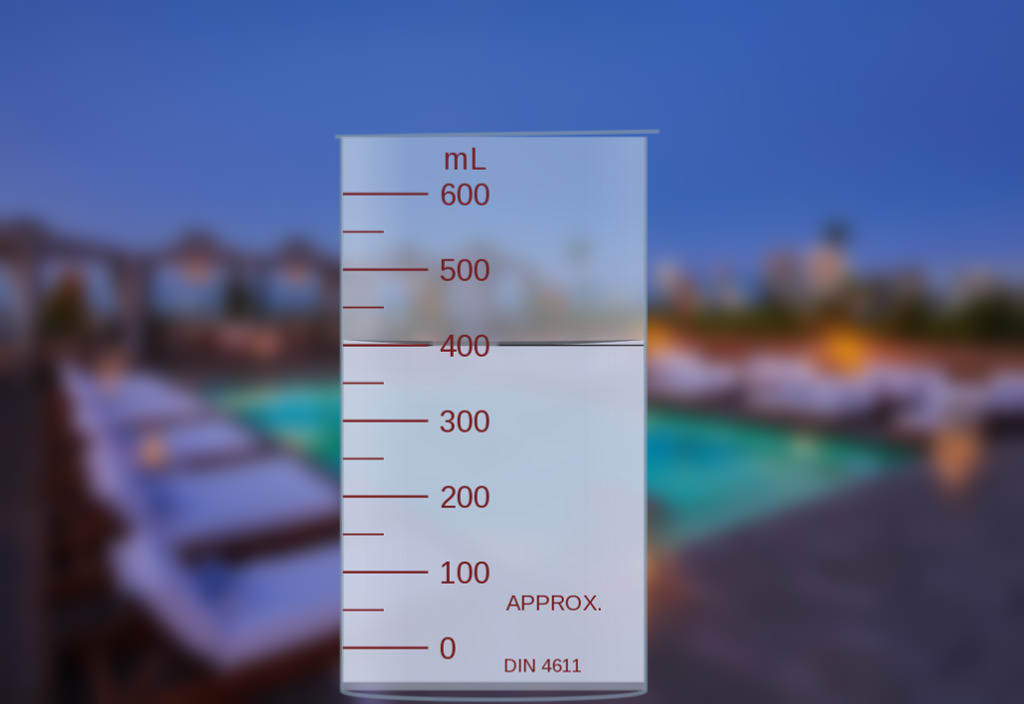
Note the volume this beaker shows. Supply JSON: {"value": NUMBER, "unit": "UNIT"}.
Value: {"value": 400, "unit": "mL"}
